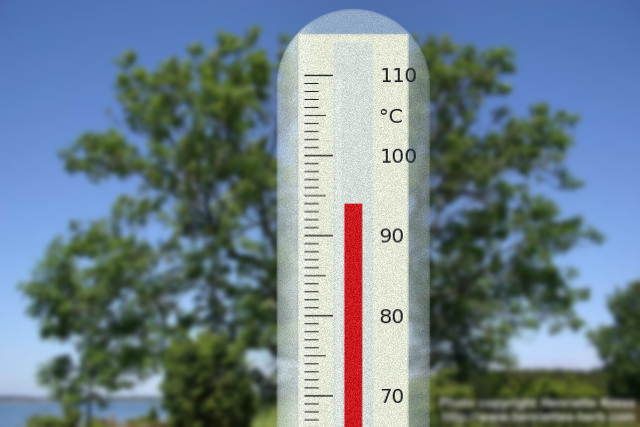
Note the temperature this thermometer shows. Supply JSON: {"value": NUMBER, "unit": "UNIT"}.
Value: {"value": 94, "unit": "°C"}
